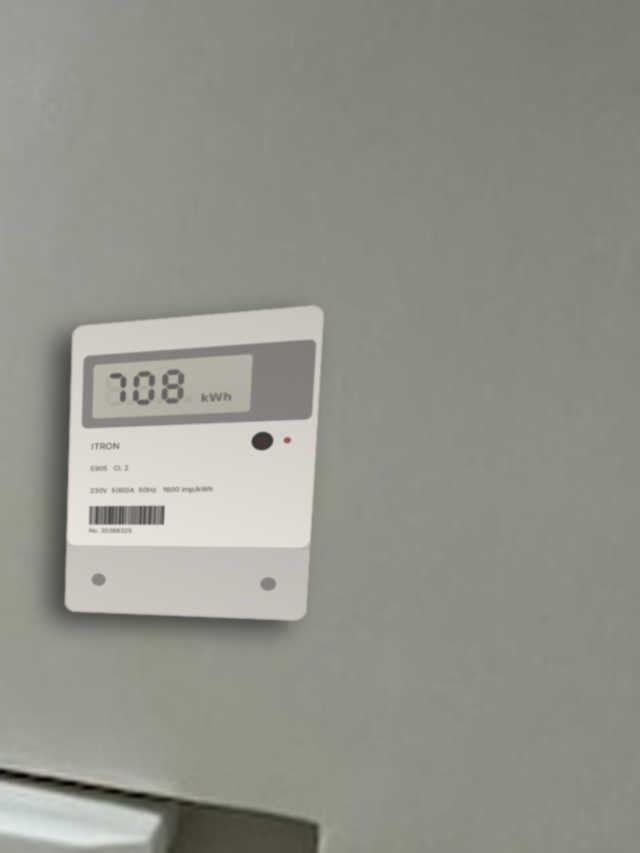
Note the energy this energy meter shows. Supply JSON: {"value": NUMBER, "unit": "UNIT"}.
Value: {"value": 708, "unit": "kWh"}
